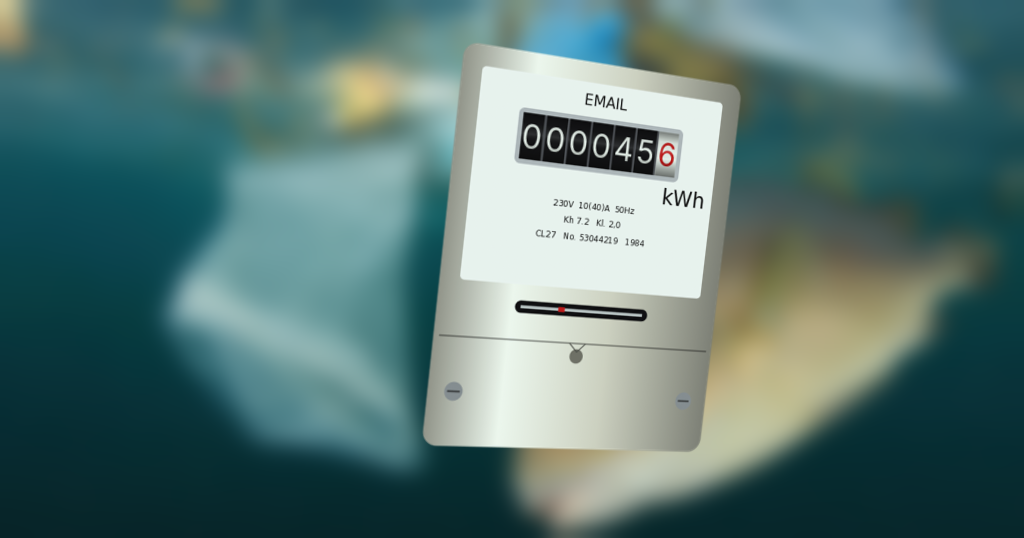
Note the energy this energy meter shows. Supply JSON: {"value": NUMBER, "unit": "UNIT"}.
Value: {"value": 45.6, "unit": "kWh"}
